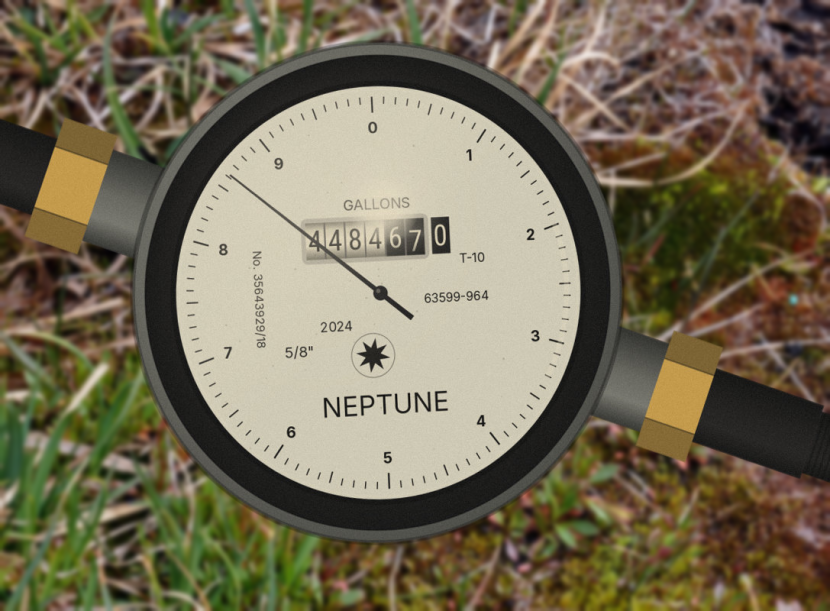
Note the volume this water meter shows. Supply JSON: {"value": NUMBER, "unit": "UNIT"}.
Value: {"value": 4484668.6, "unit": "gal"}
